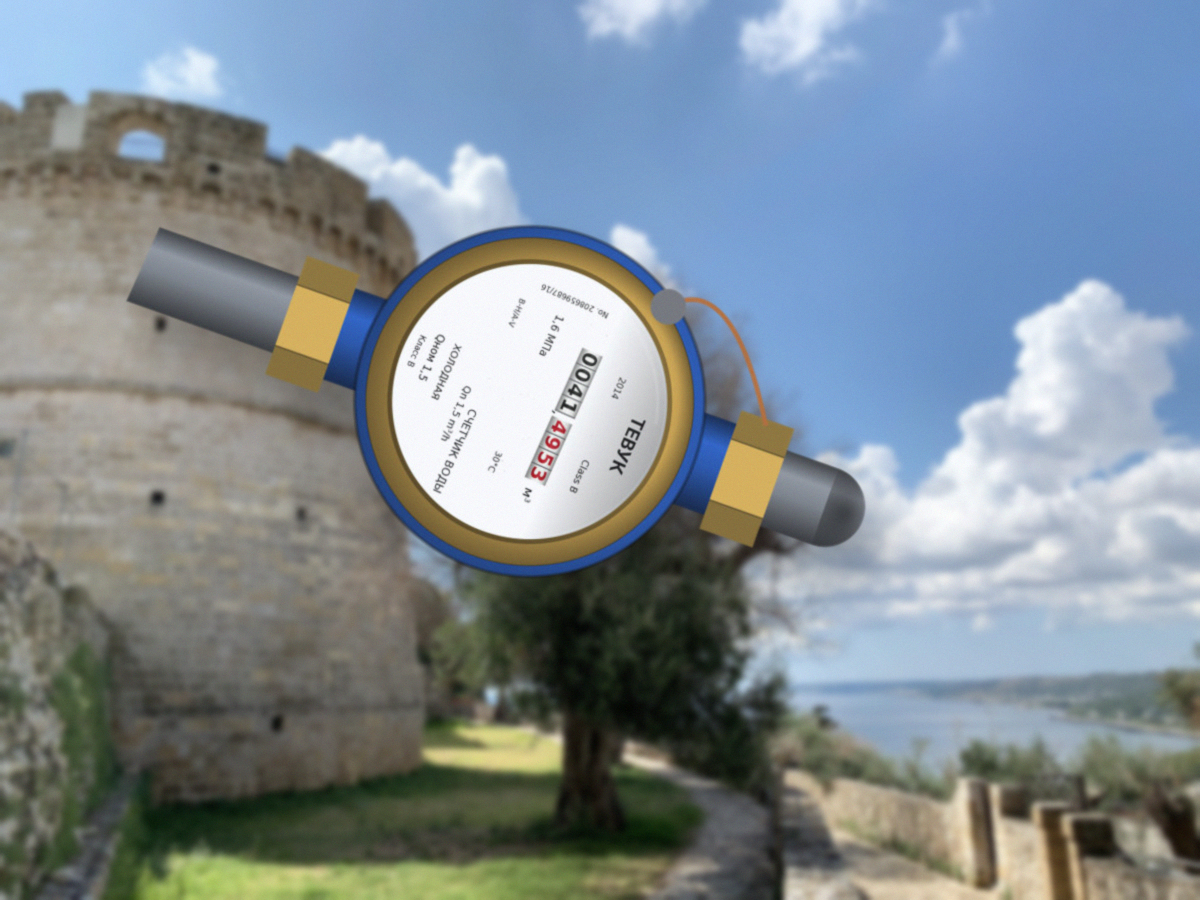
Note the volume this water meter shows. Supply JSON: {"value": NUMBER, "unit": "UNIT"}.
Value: {"value": 41.4953, "unit": "m³"}
